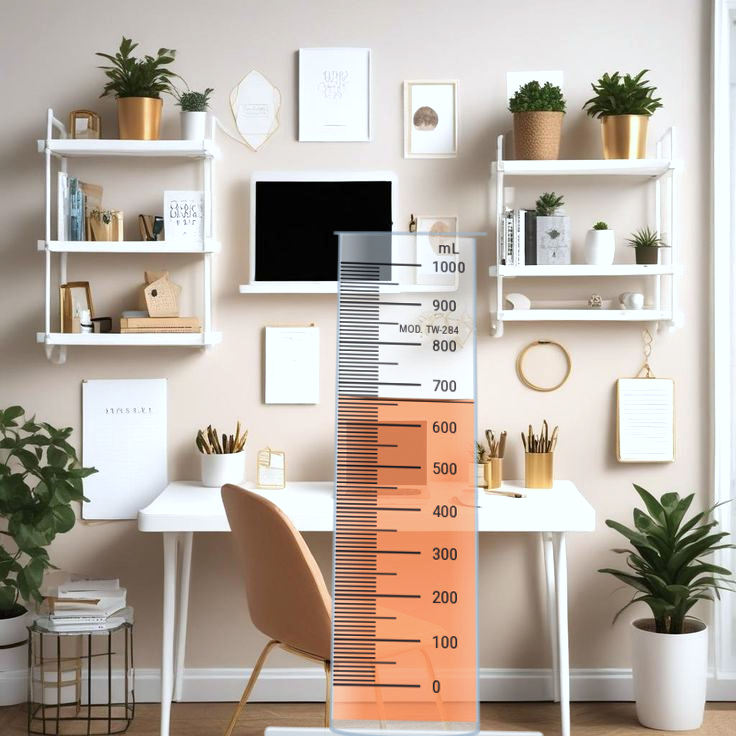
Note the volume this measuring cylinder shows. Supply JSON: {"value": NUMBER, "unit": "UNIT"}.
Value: {"value": 660, "unit": "mL"}
